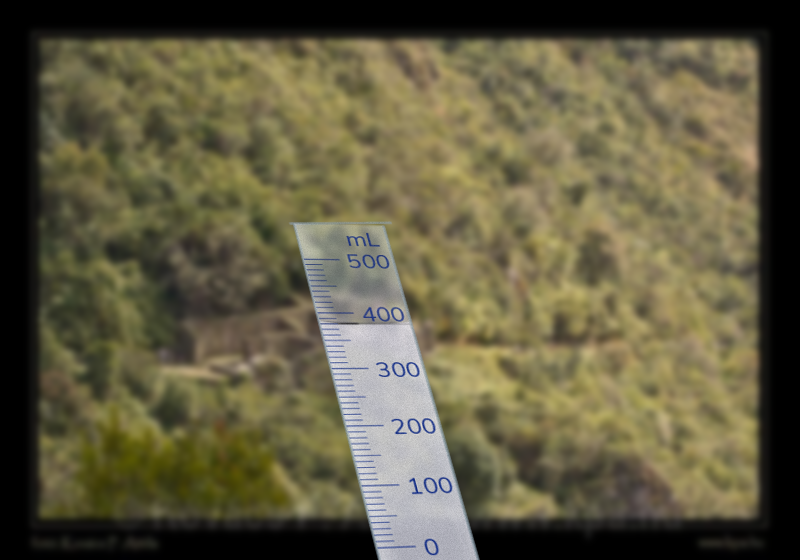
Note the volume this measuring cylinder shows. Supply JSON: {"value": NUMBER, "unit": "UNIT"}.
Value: {"value": 380, "unit": "mL"}
